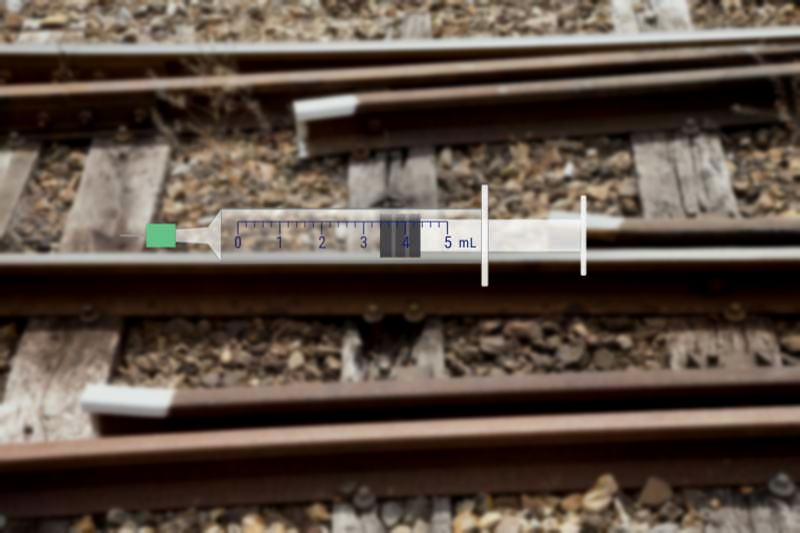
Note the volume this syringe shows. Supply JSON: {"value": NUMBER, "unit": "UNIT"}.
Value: {"value": 3.4, "unit": "mL"}
